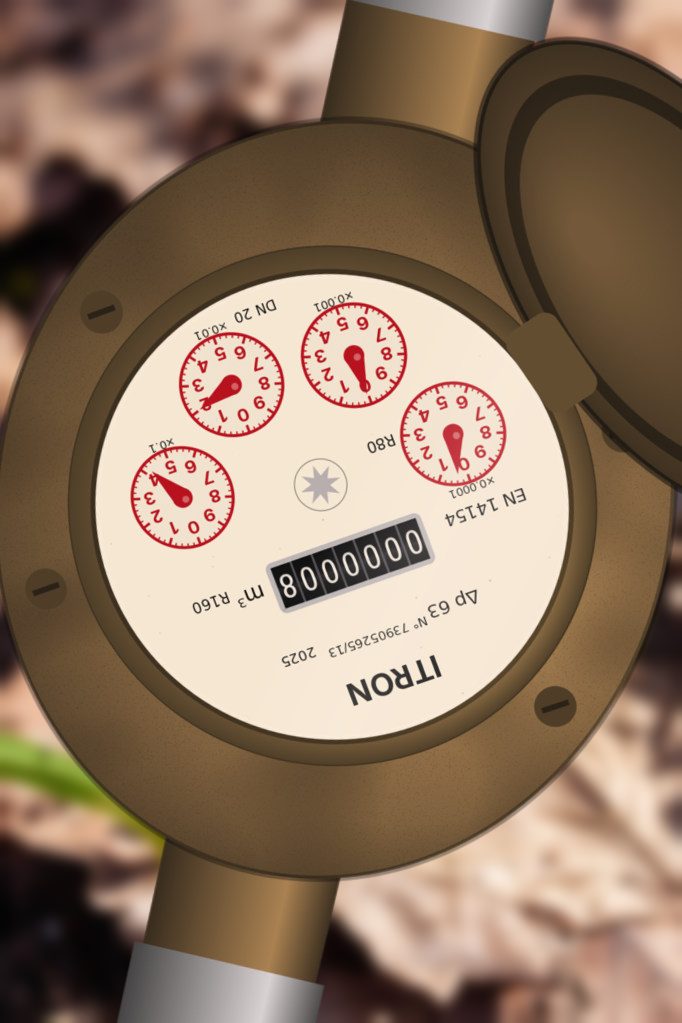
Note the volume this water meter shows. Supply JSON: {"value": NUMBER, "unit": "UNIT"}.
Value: {"value": 8.4200, "unit": "m³"}
